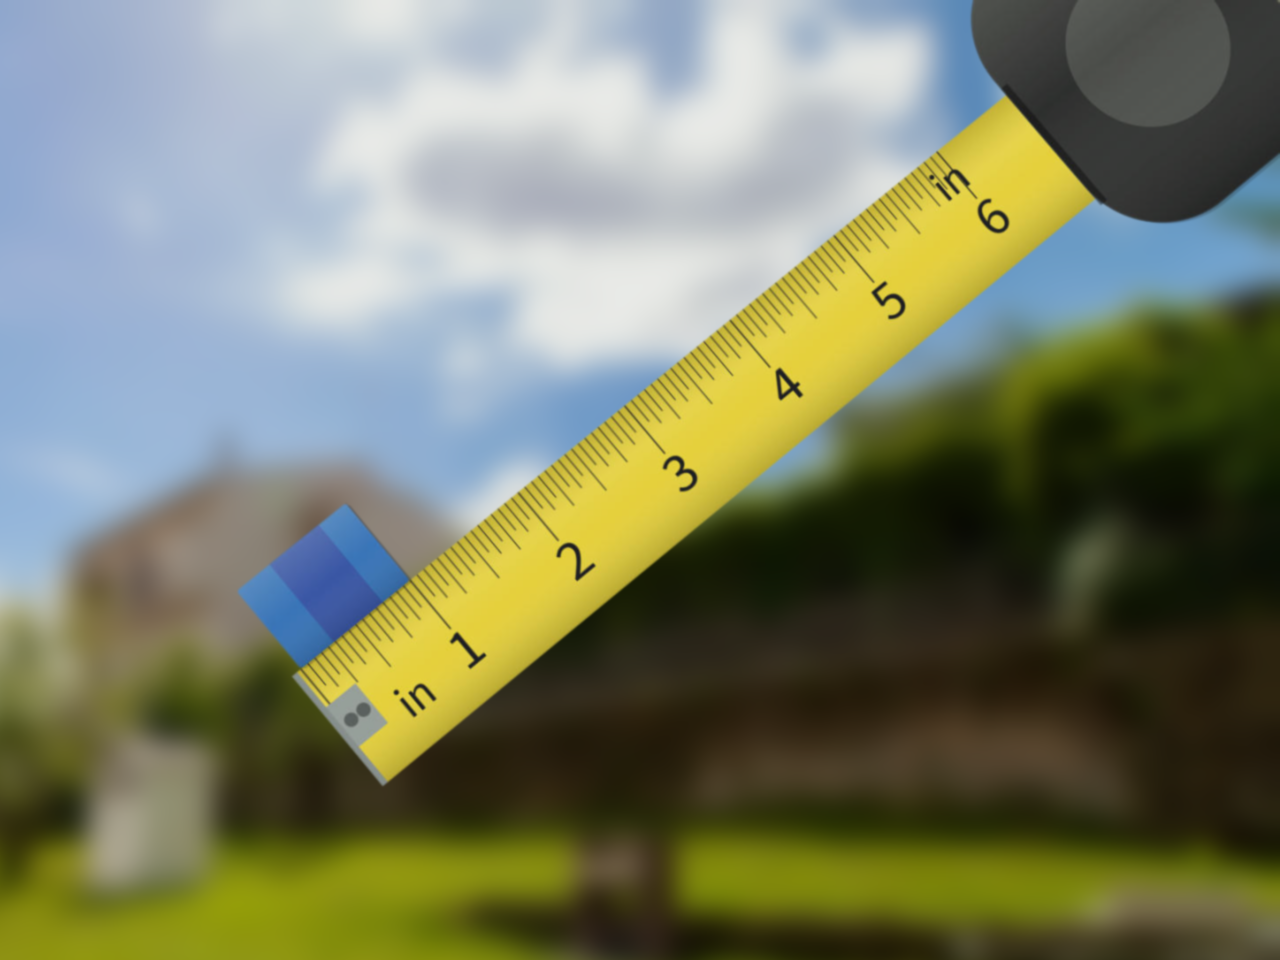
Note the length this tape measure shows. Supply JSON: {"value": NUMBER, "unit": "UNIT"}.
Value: {"value": 1, "unit": "in"}
